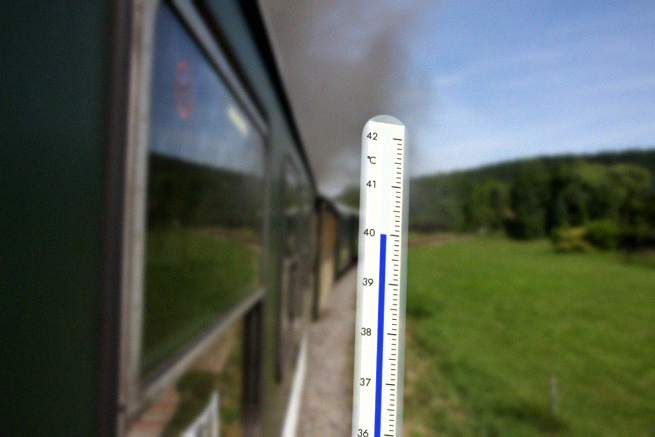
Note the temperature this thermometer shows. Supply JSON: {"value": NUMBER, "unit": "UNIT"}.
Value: {"value": 40, "unit": "°C"}
